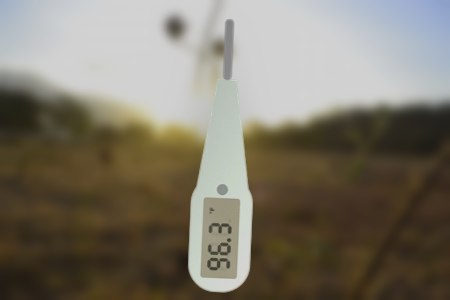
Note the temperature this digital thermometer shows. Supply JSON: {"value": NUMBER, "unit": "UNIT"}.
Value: {"value": 96.3, "unit": "°F"}
